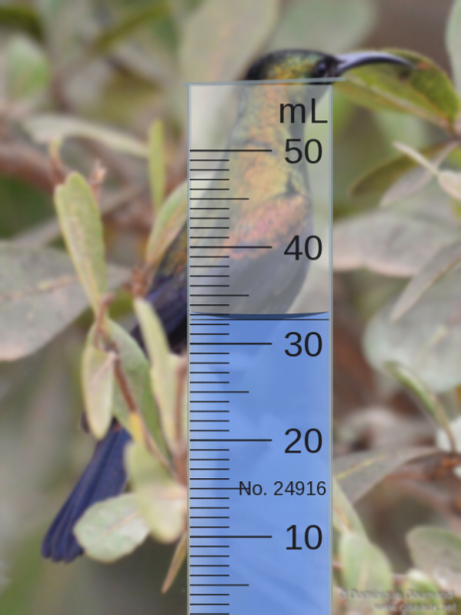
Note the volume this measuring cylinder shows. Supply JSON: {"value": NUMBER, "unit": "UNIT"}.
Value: {"value": 32.5, "unit": "mL"}
